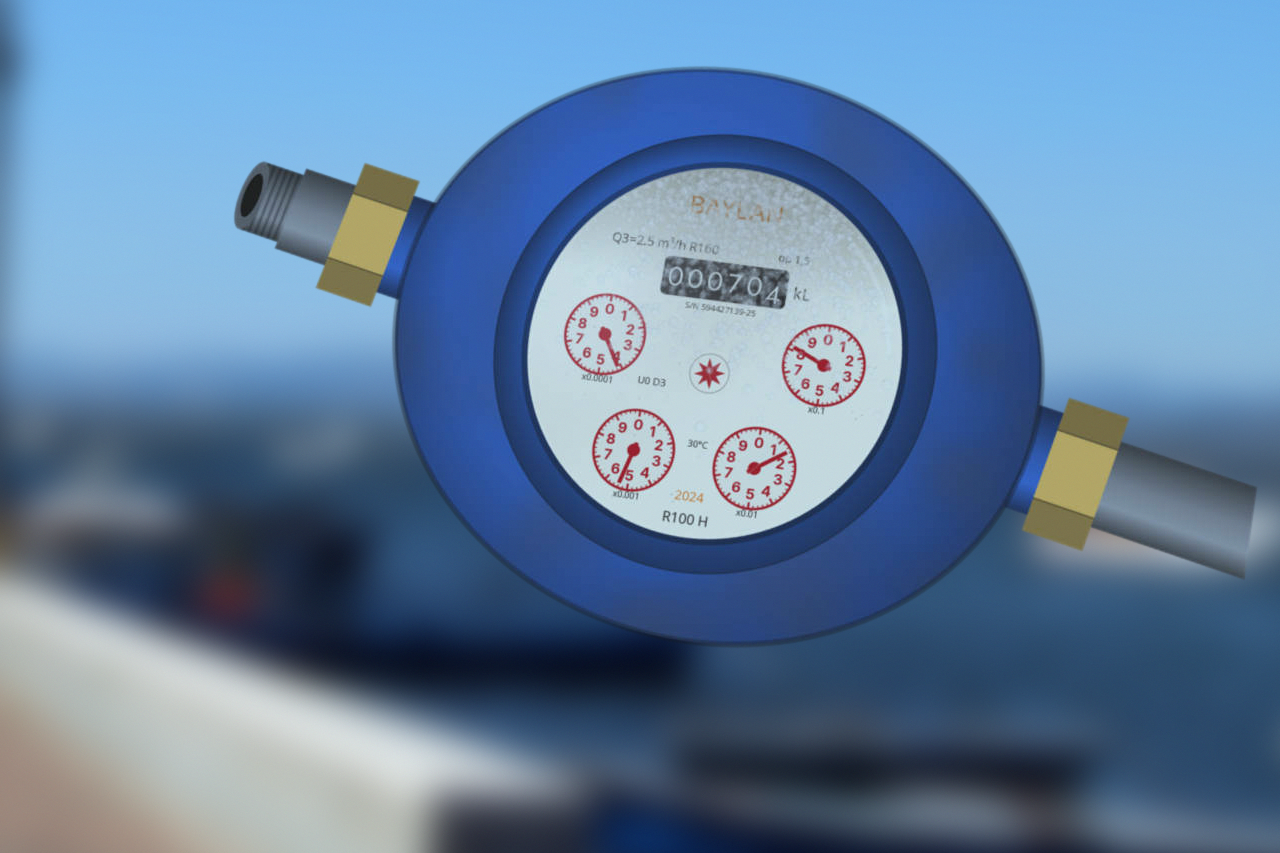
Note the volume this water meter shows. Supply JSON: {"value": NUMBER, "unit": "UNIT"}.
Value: {"value": 703.8154, "unit": "kL"}
